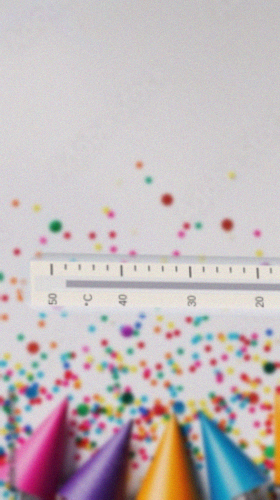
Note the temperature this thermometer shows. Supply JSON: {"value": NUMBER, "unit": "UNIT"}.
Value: {"value": 48, "unit": "°C"}
